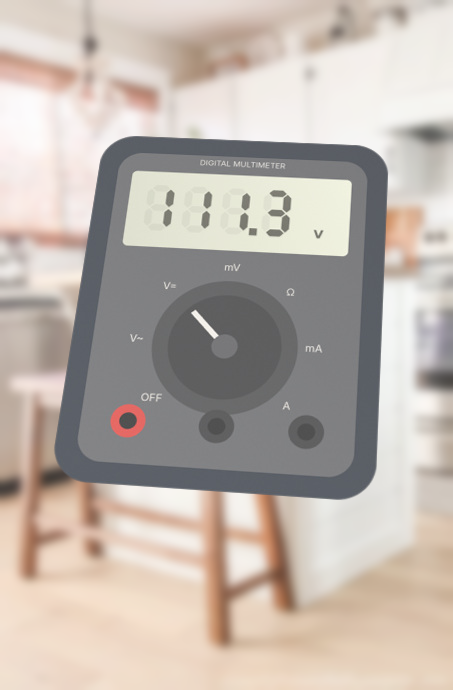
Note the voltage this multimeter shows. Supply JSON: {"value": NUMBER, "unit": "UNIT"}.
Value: {"value": 111.3, "unit": "V"}
